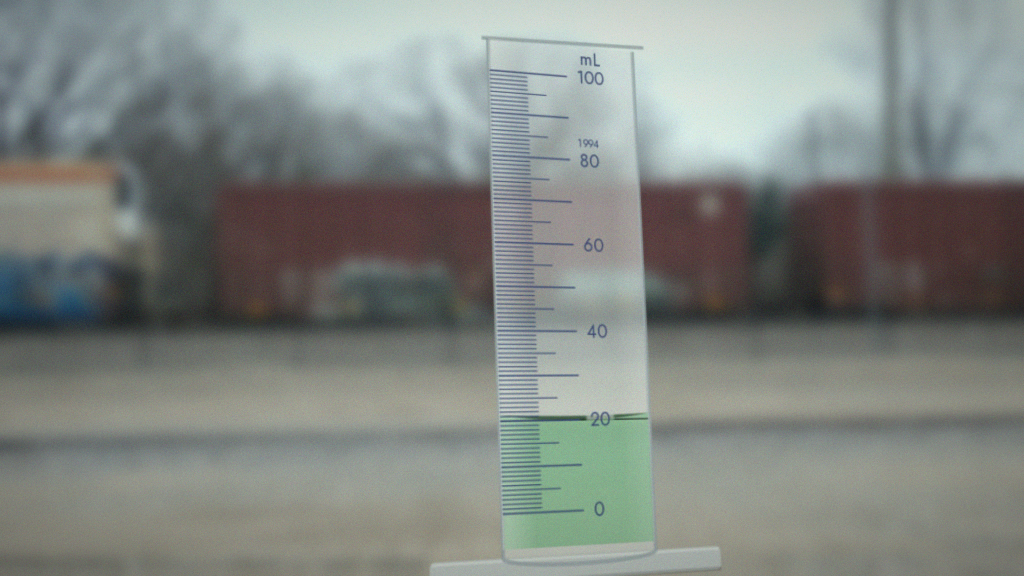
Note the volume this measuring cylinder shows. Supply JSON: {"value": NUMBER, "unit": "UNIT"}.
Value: {"value": 20, "unit": "mL"}
